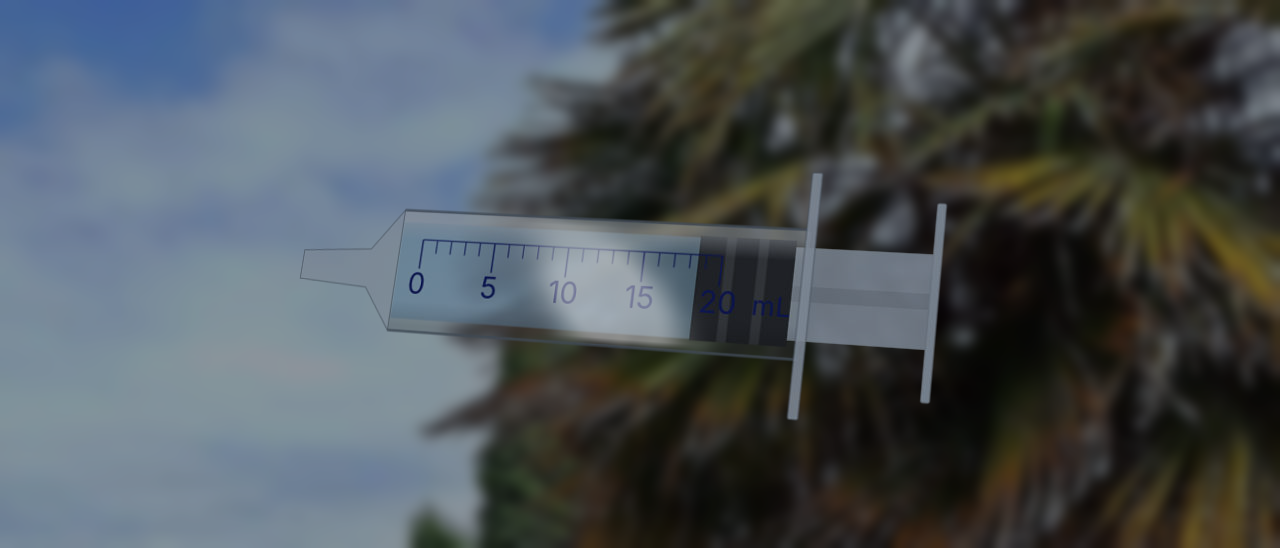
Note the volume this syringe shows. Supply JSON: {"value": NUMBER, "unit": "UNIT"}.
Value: {"value": 18.5, "unit": "mL"}
